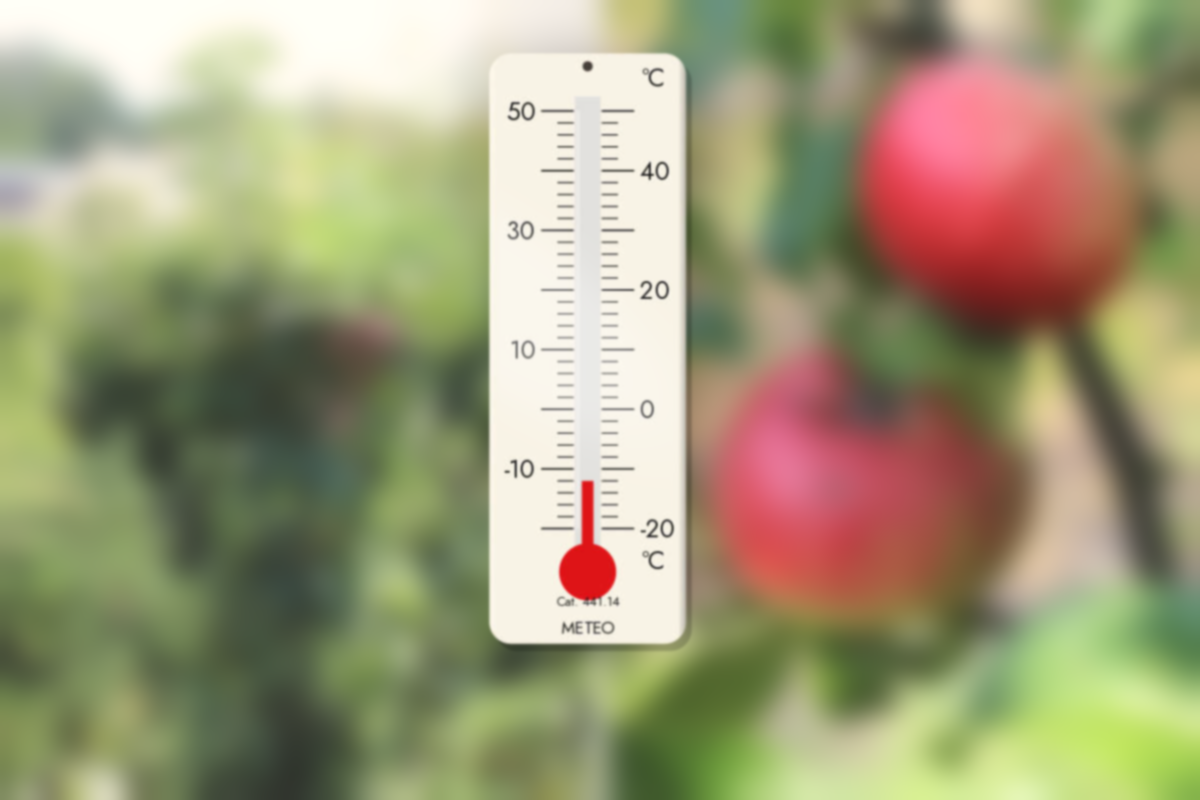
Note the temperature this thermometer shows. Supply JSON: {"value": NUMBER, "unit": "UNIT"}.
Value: {"value": -12, "unit": "°C"}
